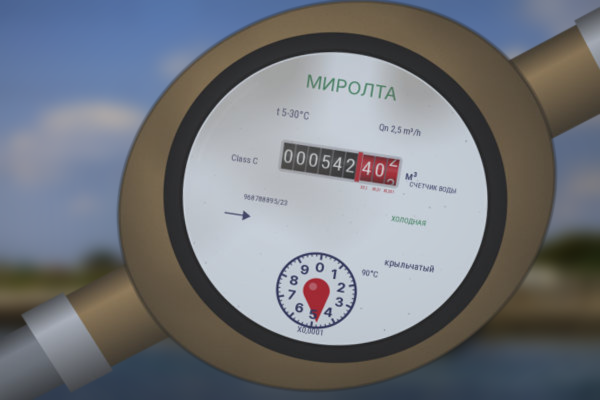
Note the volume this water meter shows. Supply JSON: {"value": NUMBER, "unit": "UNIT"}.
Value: {"value": 542.4024, "unit": "m³"}
